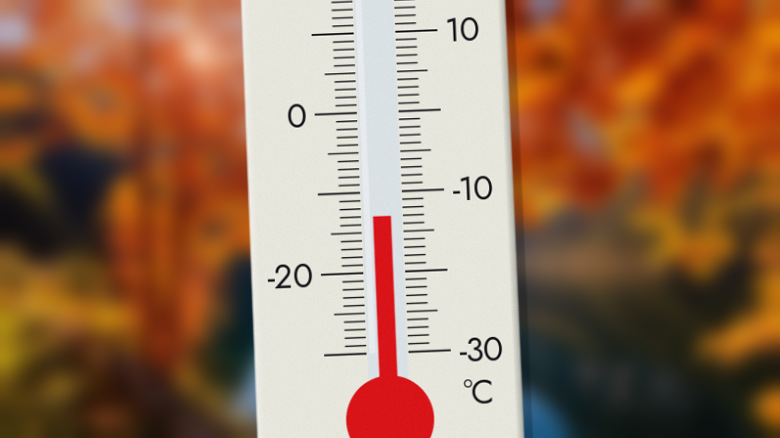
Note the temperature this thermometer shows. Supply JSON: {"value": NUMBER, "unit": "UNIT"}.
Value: {"value": -13, "unit": "°C"}
